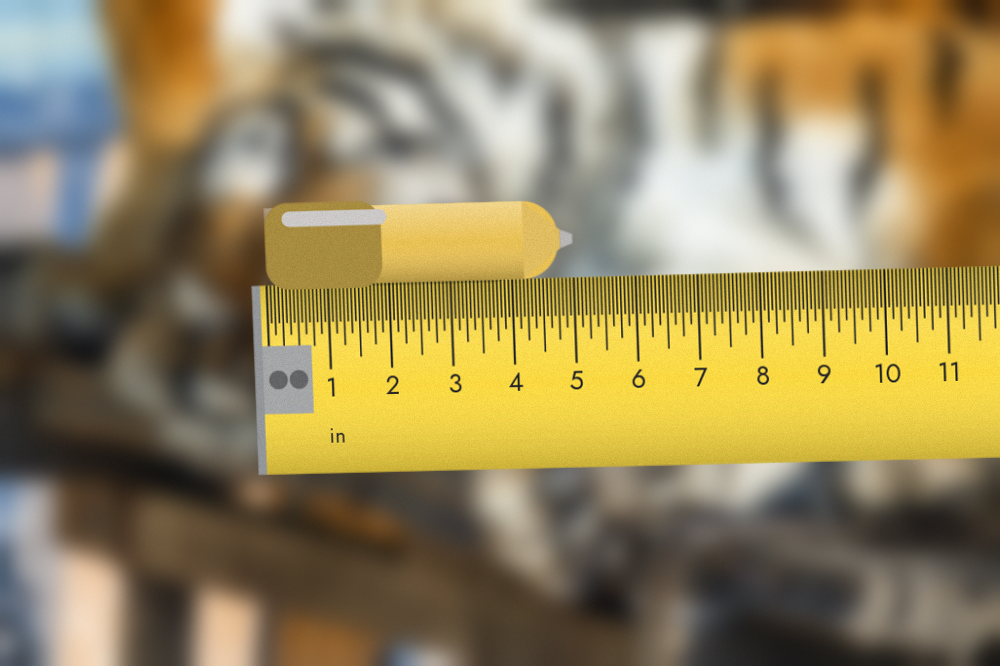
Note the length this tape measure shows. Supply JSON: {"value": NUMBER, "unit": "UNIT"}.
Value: {"value": 5, "unit": "in"}
